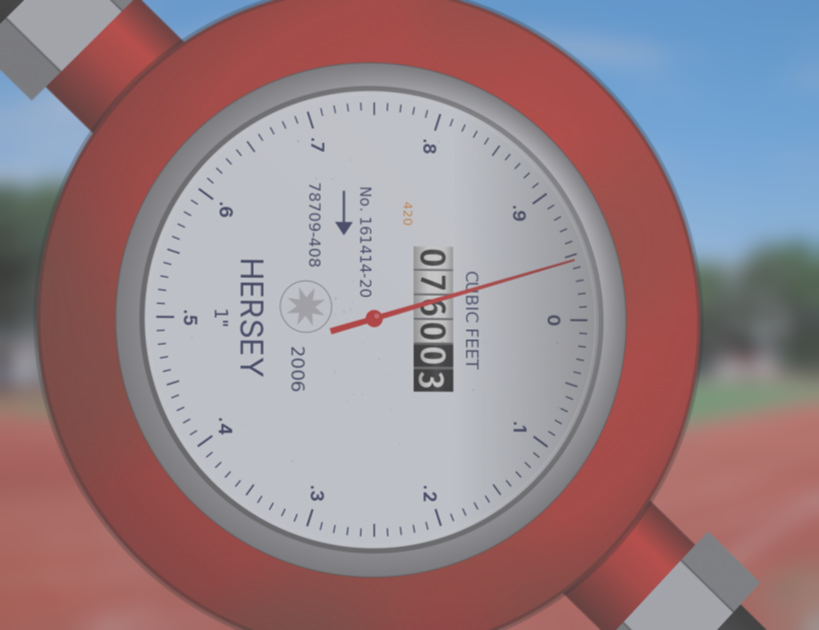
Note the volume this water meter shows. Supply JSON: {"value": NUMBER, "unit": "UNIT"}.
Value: {"value": 76002.95, "unit": "ft³"}
